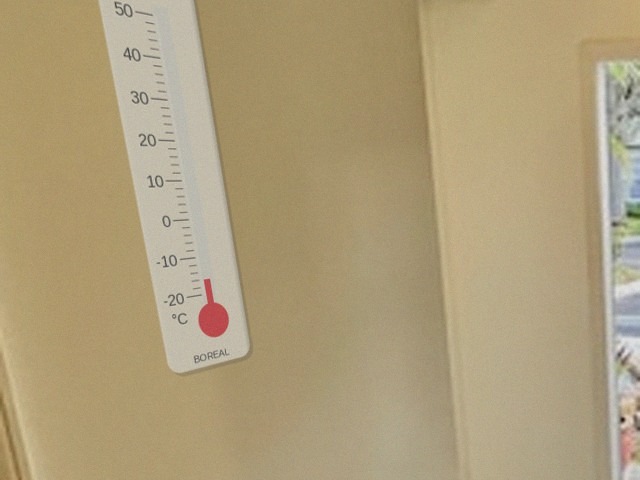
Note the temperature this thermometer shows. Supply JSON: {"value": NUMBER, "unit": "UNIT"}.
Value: {"value": -16, "unit": "°C"}
